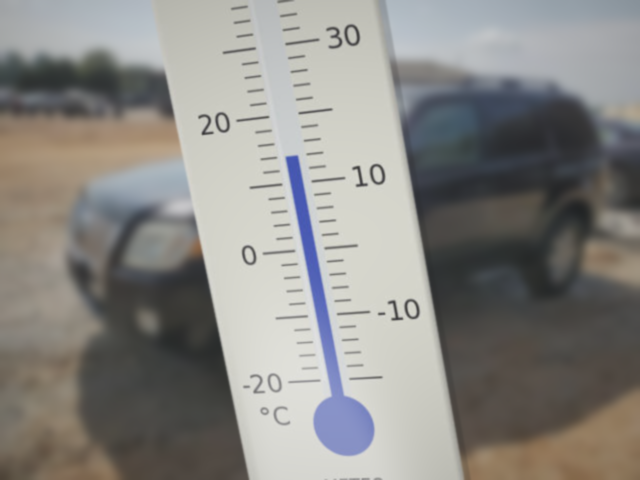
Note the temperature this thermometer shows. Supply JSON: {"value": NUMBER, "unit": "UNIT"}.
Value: {"value": 14, "unit": "°C"}
